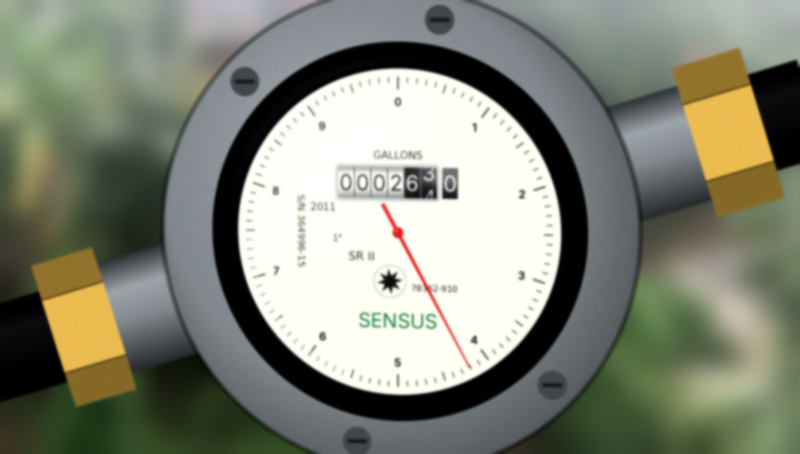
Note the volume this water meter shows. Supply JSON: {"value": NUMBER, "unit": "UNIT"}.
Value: {"value": 2634.2, "unit": "gal"}
